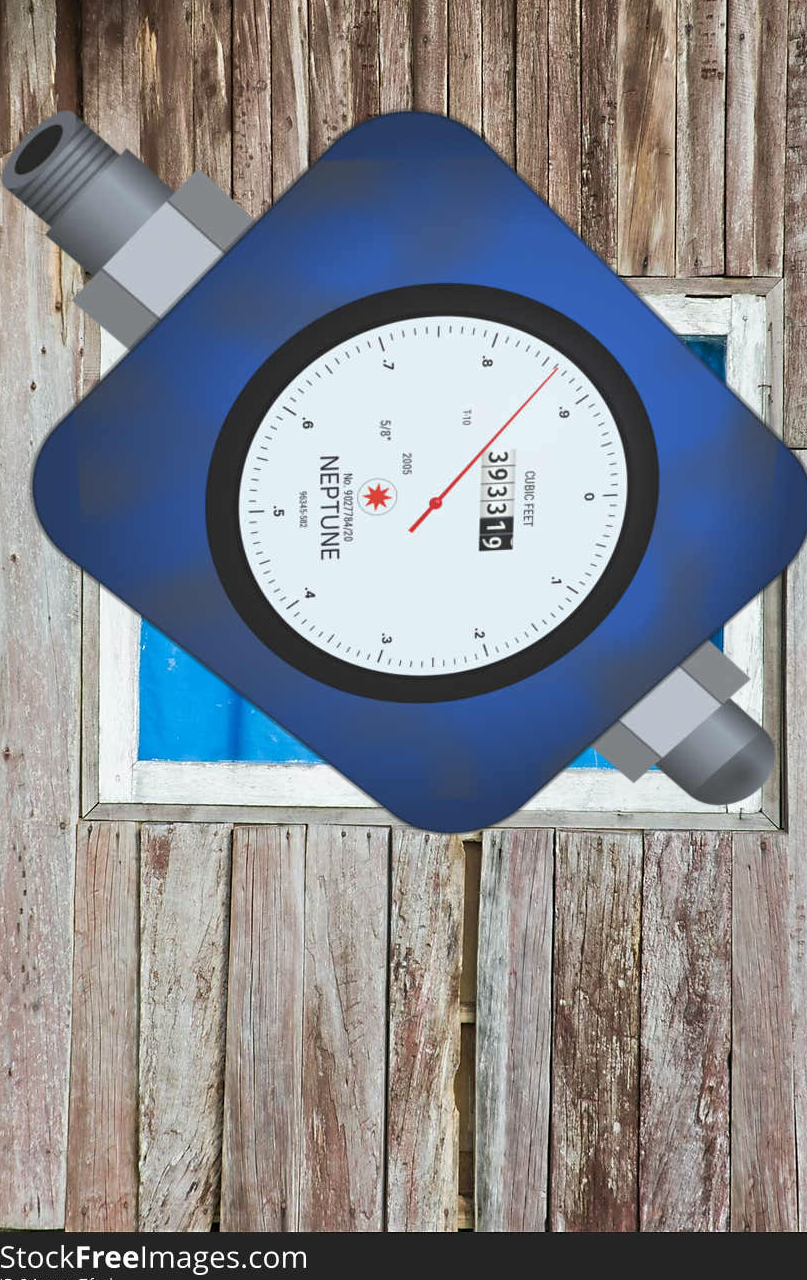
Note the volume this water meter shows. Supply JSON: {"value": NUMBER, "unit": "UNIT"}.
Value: {"value": 393318.86, "unit": "ft³"}
